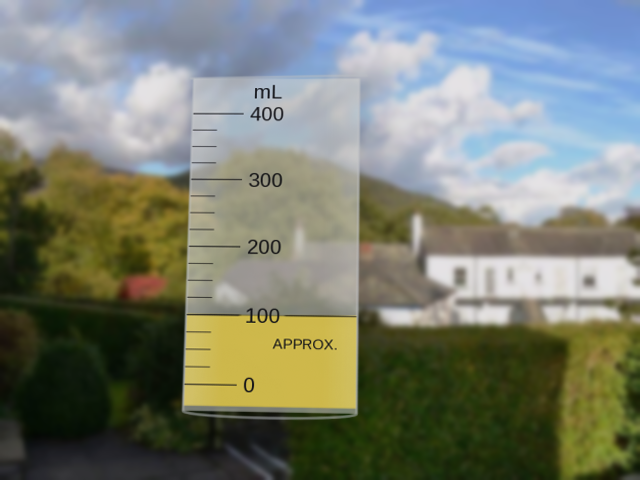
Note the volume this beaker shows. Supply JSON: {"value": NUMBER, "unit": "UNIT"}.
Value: {"value": 100, "unit": "mL"}
